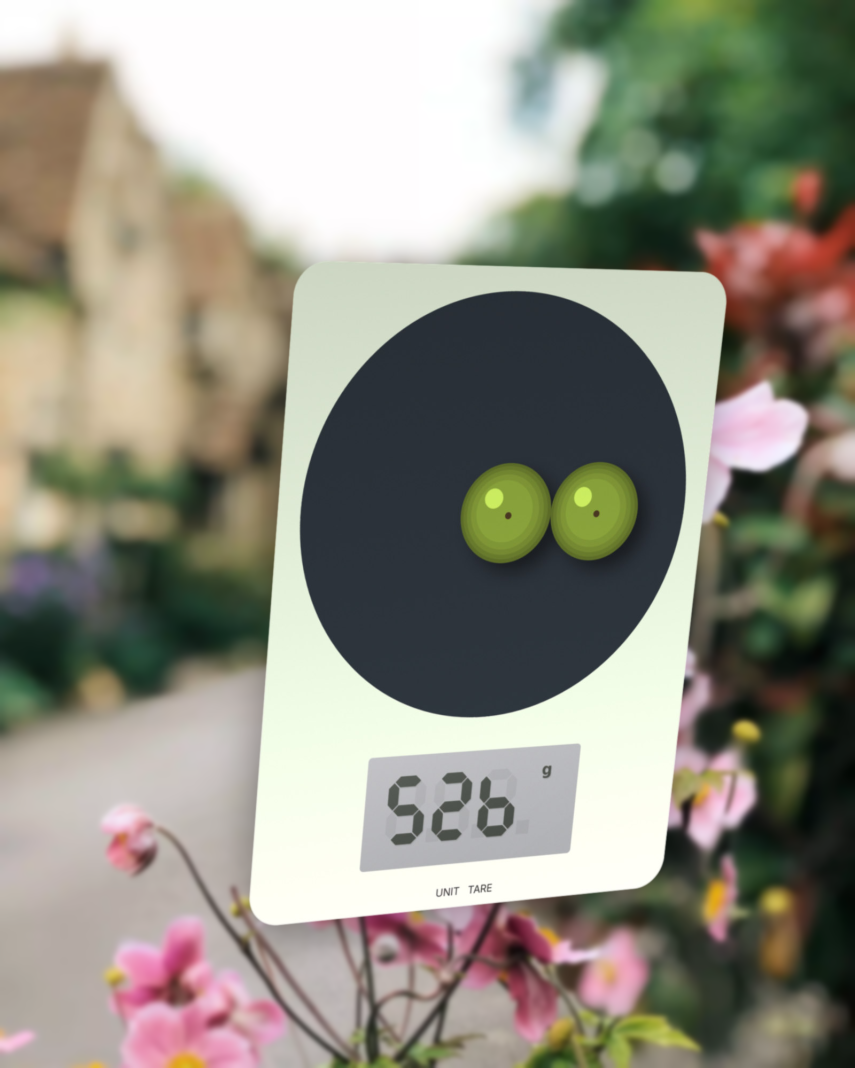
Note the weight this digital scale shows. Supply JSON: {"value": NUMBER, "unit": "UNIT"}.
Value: {"value": 526, "unit": "g"}
